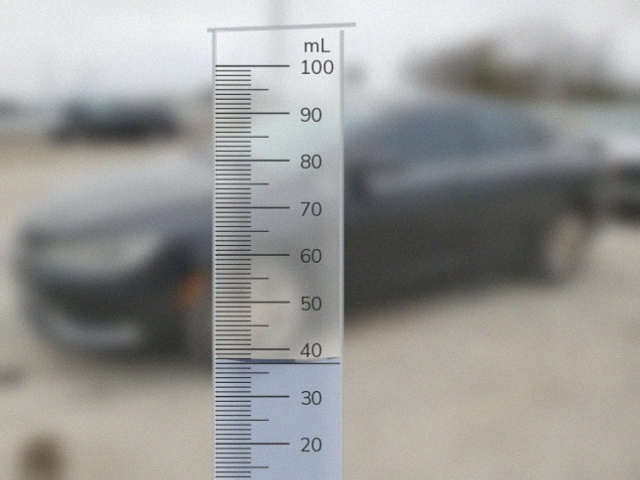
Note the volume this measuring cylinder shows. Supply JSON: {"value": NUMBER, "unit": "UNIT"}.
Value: {"value": 37, "unit": "mL"}
